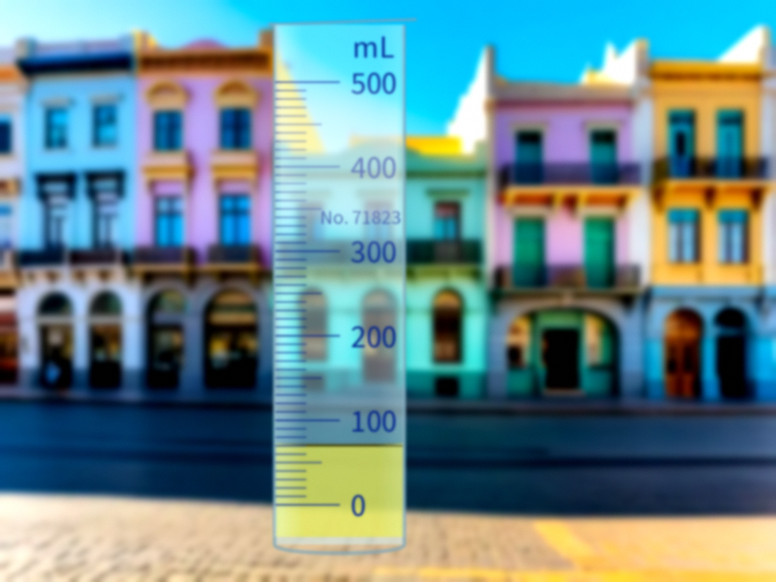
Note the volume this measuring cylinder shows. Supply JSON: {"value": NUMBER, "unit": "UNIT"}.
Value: {"value": 70, "unit": "mL"}
